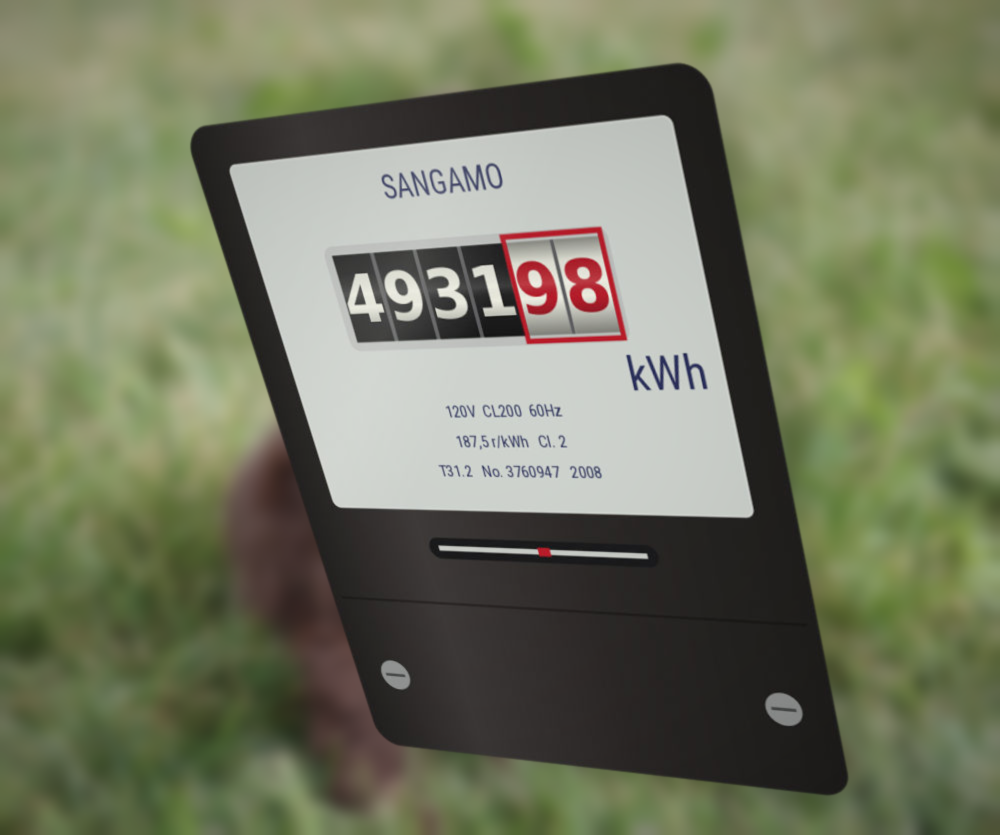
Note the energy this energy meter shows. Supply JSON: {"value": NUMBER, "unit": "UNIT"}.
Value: {"value": 4931.98, "unit": "kWh"}
